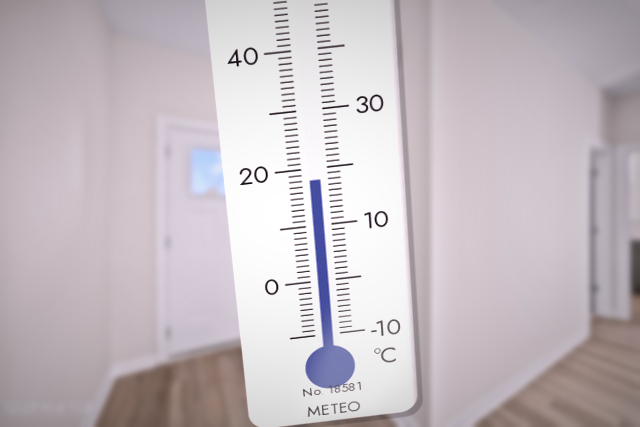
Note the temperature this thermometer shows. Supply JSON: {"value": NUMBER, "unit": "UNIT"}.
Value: {"value": 18, "unit": "°C"}
